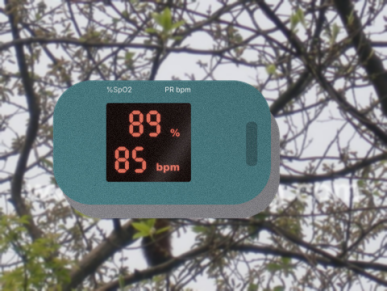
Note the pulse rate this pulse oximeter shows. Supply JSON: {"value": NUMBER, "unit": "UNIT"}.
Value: {"value": 85, "unit": "bpm"}
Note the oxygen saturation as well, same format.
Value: {"value": 89, "unit": "%"}
